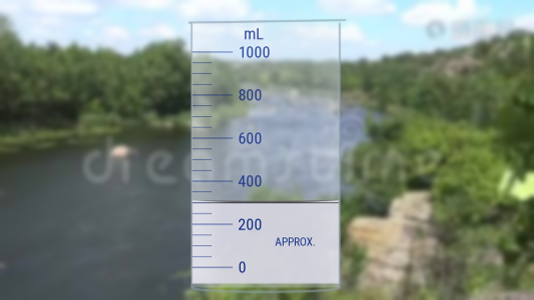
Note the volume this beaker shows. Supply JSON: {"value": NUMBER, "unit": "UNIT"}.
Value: {"value": 300, "unit": "mL"}
